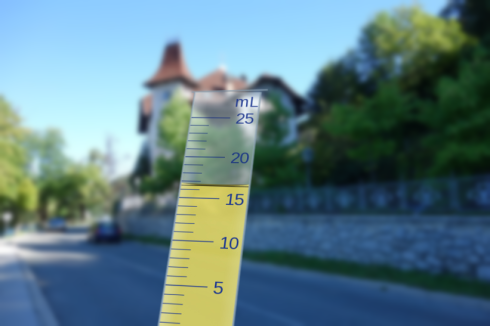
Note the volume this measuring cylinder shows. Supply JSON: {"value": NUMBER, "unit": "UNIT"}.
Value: {"value": 16.5, "unit": "mL"}
